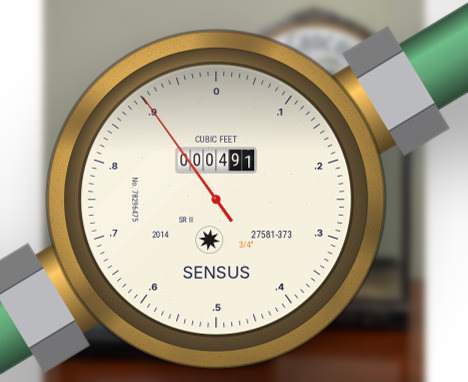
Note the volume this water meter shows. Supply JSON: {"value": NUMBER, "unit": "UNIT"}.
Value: {"value": 490.90, "unit": "ft³"}
